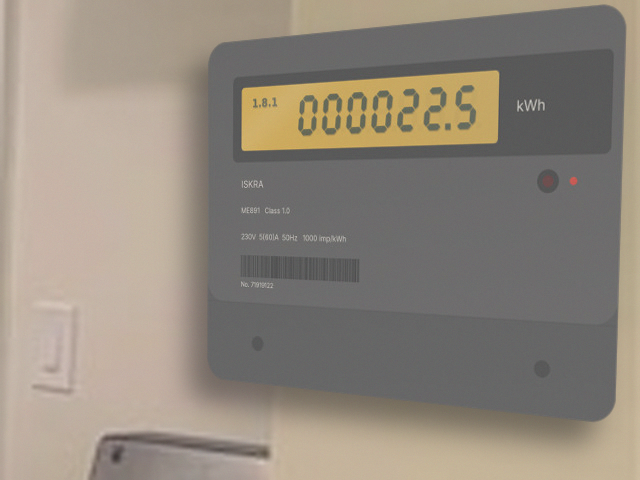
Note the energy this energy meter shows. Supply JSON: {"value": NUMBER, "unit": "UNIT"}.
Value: {"value": 22.5, "unit": "kWh"}
